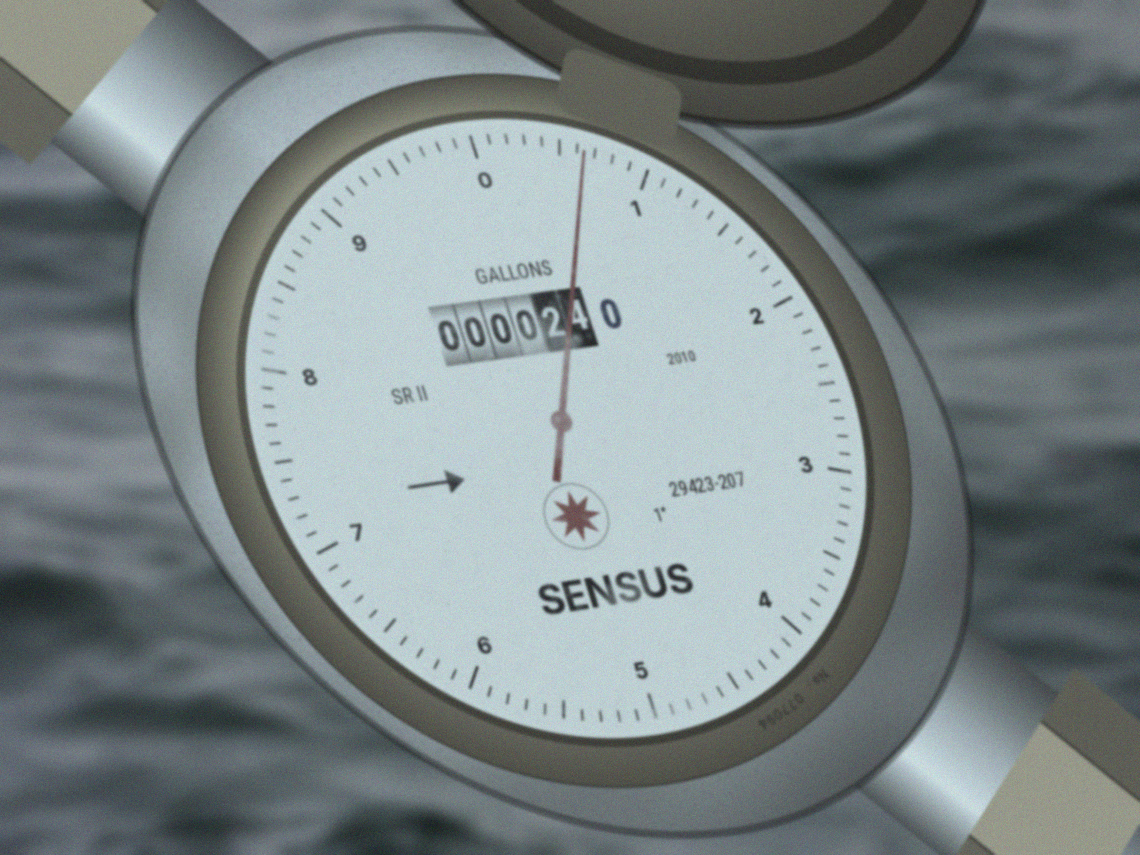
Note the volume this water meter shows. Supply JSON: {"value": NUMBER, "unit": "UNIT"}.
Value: {"value": 240.6, "unit": "gal"}
